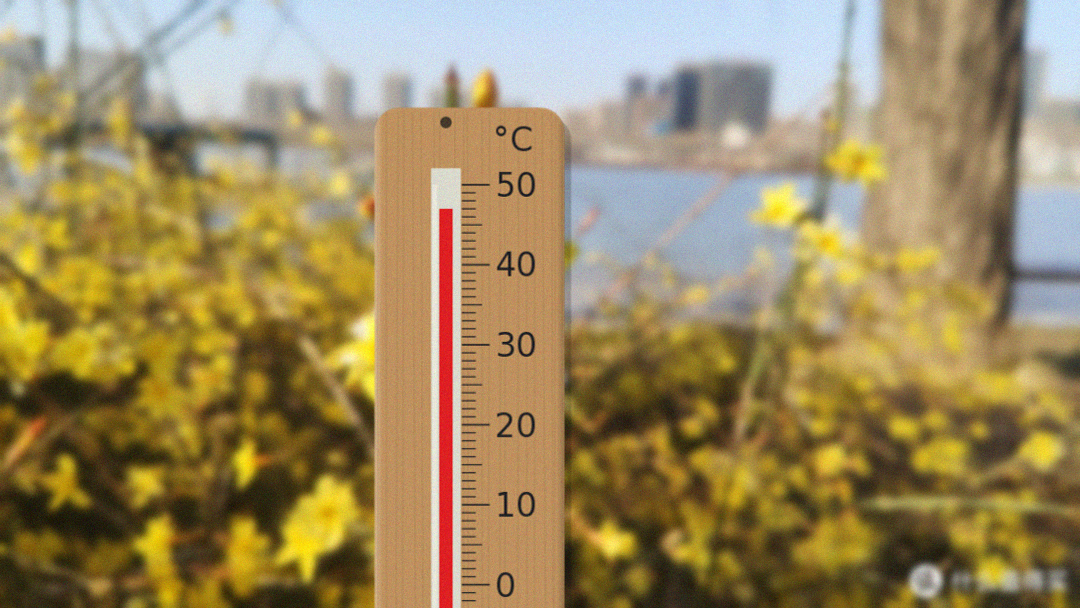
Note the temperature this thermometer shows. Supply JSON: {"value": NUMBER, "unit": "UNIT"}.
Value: {"value": 47, "unit": "°C"}
